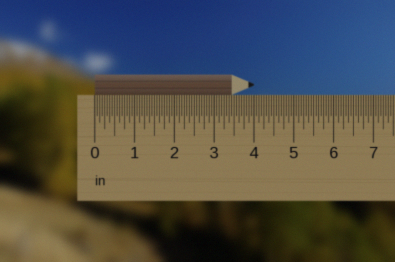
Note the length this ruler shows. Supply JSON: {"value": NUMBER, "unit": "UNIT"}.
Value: {"value": 4, "unit": "in"}
